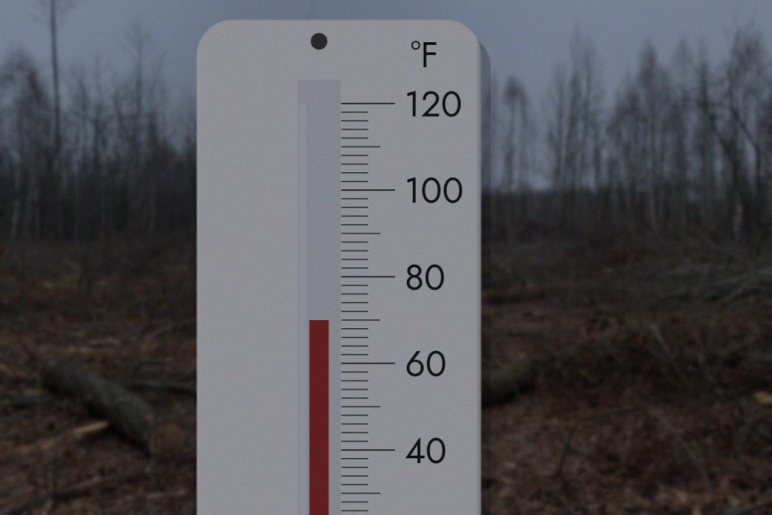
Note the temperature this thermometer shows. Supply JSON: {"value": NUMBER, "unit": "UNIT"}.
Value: {"value": 70, "unit": "°F"}
